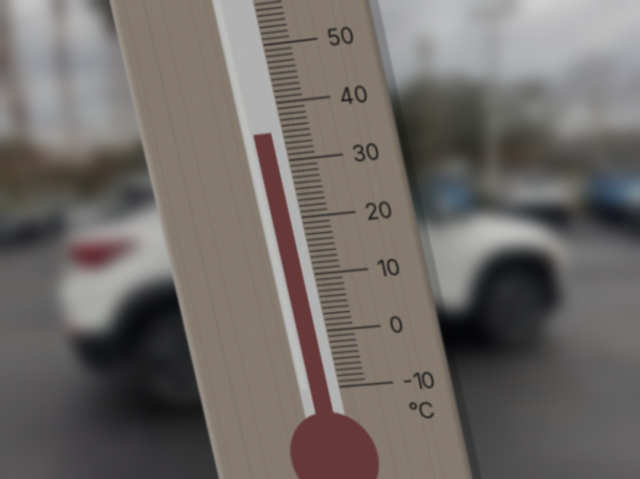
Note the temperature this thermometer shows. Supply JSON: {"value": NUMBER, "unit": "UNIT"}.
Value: {"value": 35, "unit": "°C"}
